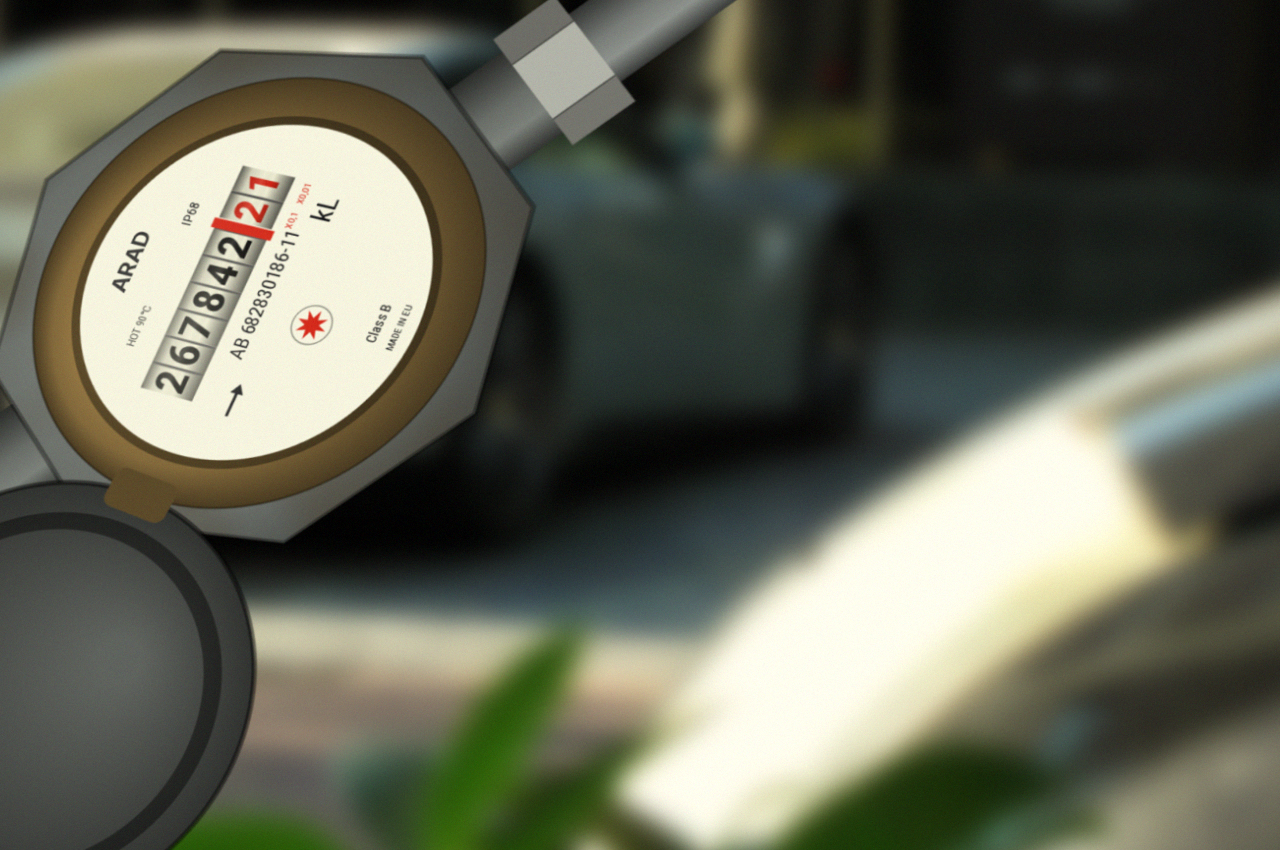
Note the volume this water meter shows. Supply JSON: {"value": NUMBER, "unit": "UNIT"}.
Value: {"value": 267842.21, "unit": "kL"}
